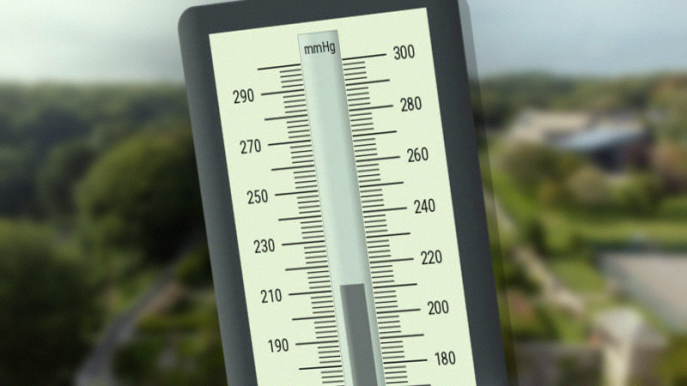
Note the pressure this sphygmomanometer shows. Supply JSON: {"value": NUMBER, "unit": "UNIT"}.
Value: {"value": 212, "unit": "mmHg"}
